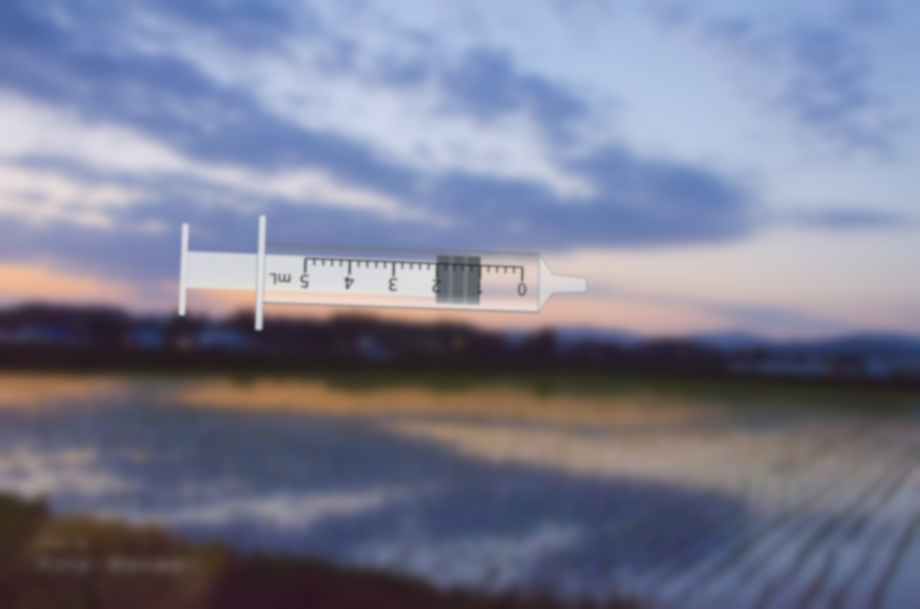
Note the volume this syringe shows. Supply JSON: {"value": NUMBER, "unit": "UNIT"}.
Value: {"value": 1, "unit": "mL"}
